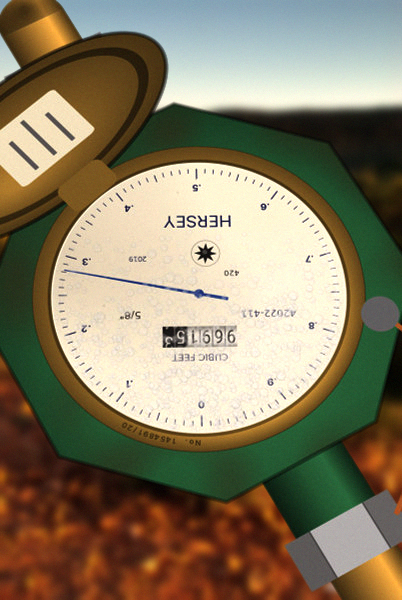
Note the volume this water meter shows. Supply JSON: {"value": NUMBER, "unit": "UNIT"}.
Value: {"value": 969153.28, "unit": "ft³"}
